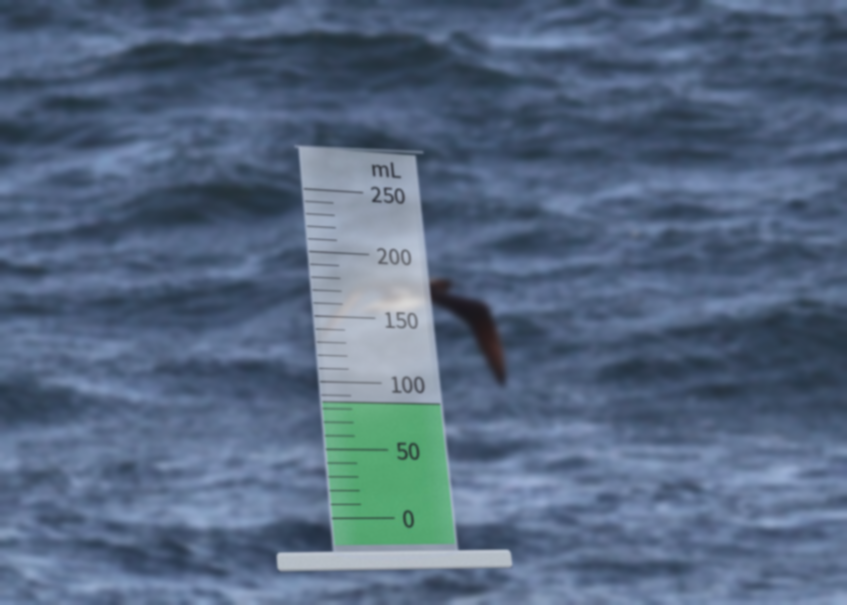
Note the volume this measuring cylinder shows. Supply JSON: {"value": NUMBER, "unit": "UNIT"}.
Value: {"value": 85, "unit": "mL"}
